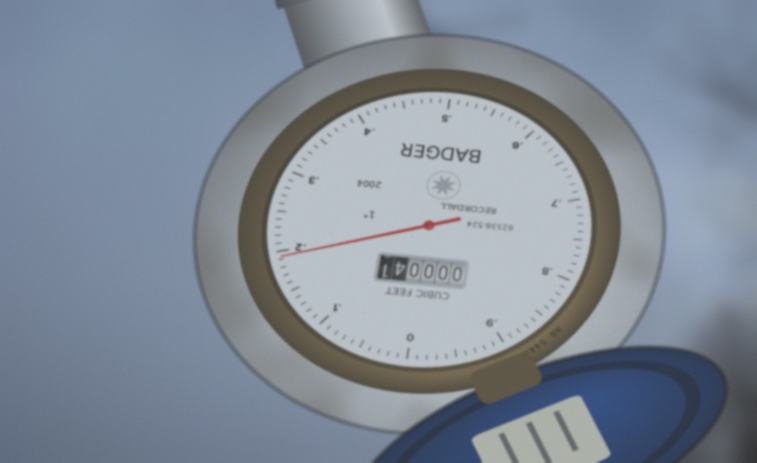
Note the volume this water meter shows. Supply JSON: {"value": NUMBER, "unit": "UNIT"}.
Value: {"value": 41.19, "unit": "ft³"}
